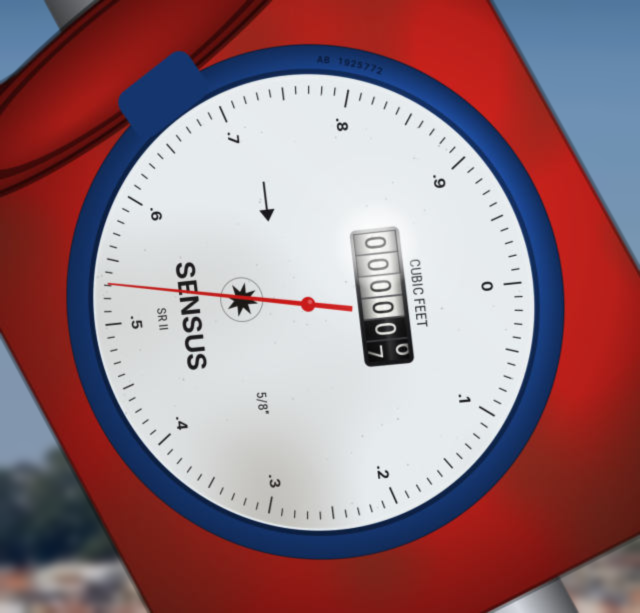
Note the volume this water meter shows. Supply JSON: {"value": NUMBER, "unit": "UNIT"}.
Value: {"value": 6.53, "unit": "ft³"}
